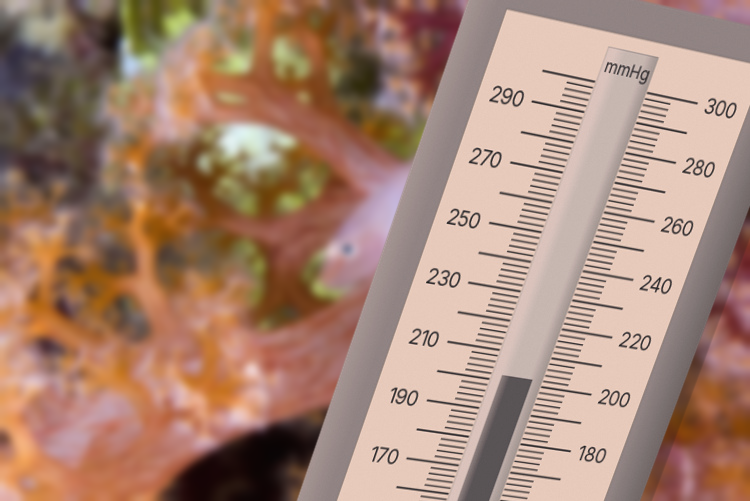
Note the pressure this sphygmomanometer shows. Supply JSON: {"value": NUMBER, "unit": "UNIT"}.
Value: {"value": 202, "unit": "mmHg"}
